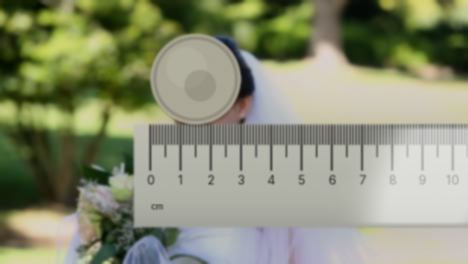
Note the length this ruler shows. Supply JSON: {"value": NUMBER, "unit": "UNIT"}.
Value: {"value": 3, "unit": "cm"}
